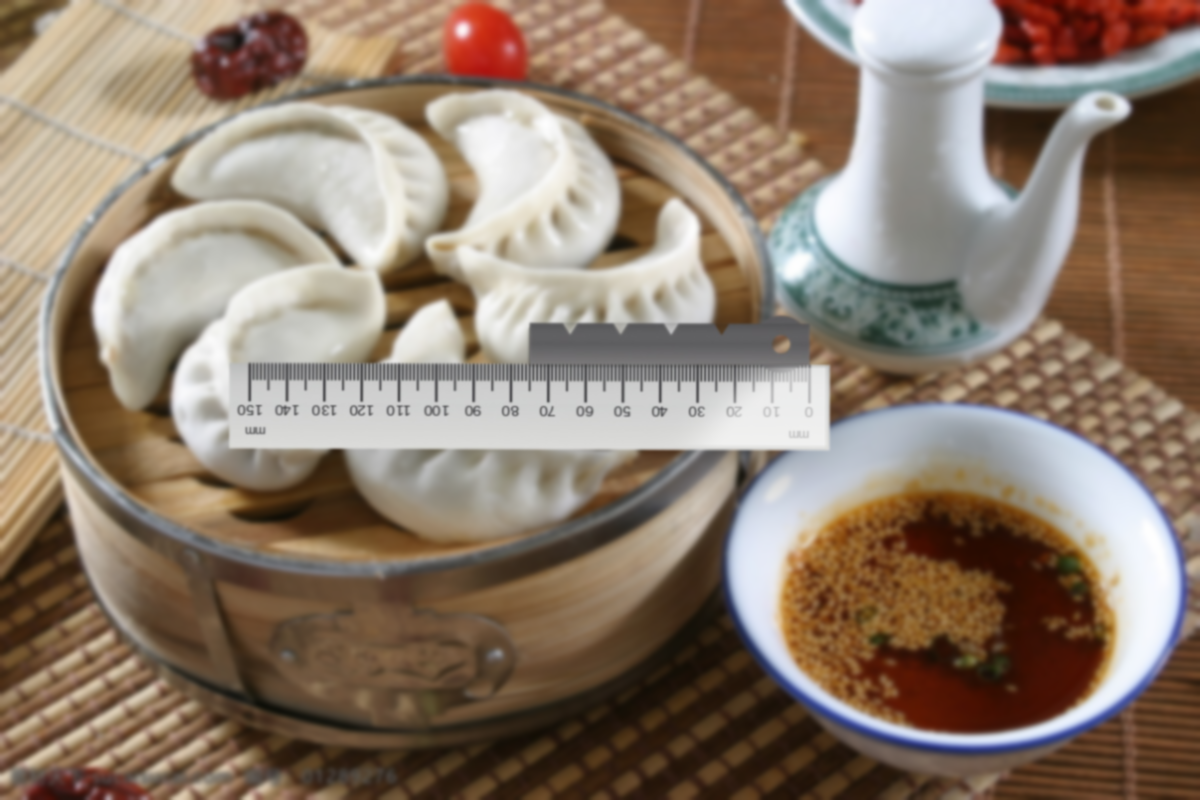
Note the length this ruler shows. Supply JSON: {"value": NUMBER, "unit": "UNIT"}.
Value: {"value": 75, "unit": "mm"}
